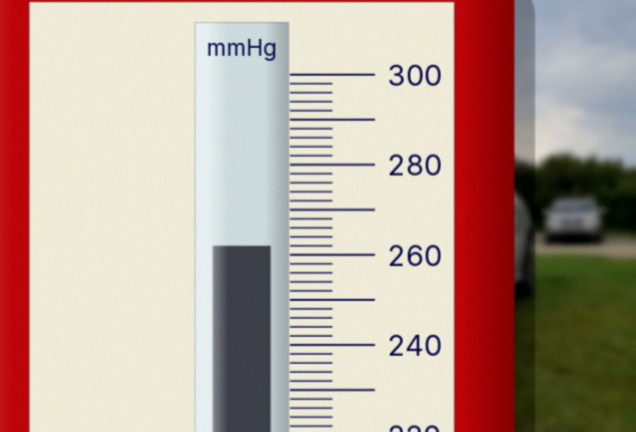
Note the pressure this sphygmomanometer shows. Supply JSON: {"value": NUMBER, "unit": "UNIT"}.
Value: {"value": 262, "unit": "mmHg"}
